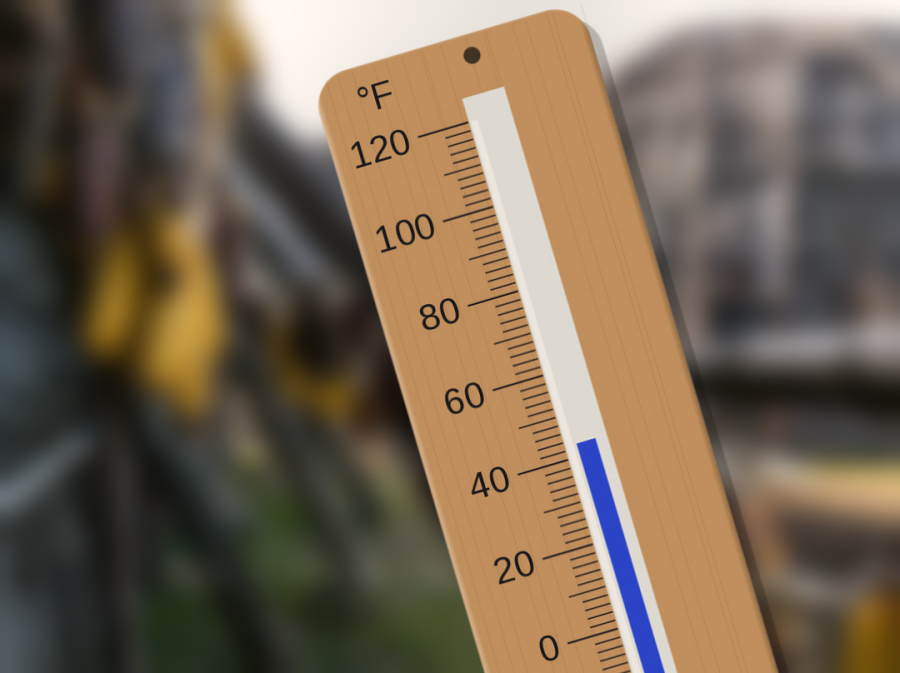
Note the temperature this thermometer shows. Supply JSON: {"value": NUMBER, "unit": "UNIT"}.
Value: {"value": 43, "unit": "°F"}
